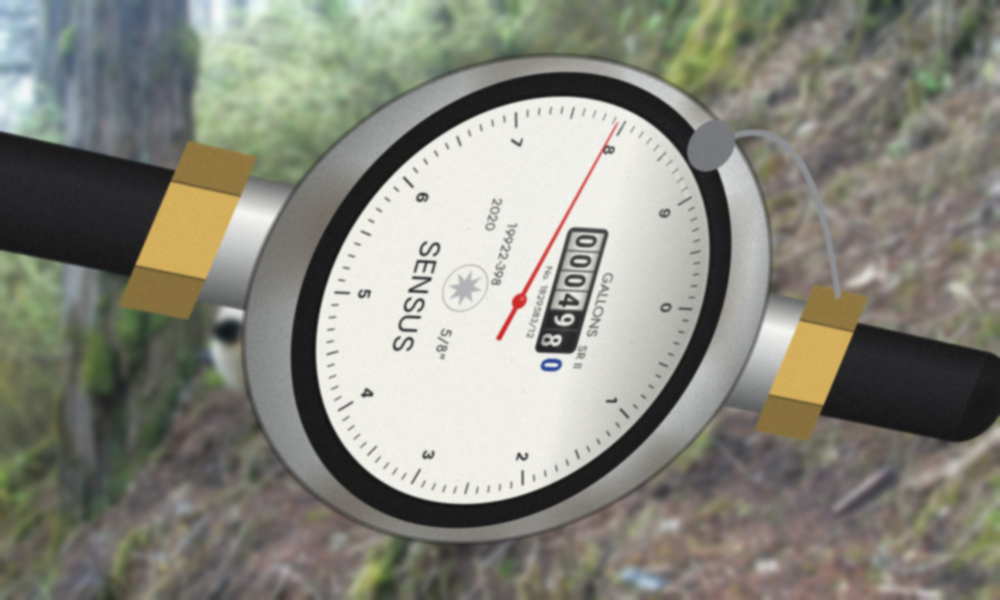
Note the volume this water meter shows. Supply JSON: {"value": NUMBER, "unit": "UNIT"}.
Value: {"value": 4977.9, "unit": "gal"}
